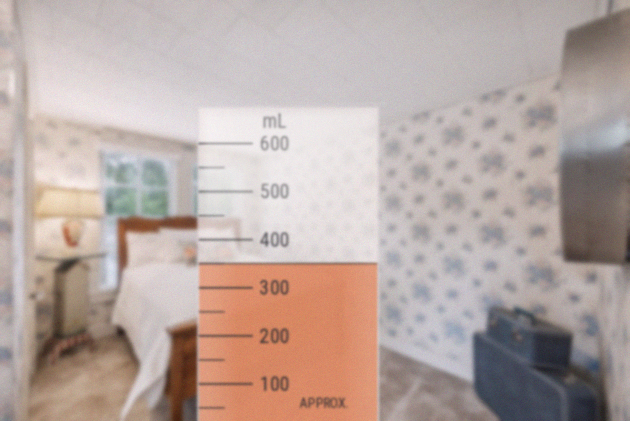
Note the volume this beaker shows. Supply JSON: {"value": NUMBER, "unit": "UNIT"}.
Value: {"value": 350, "unit": "mL"}
